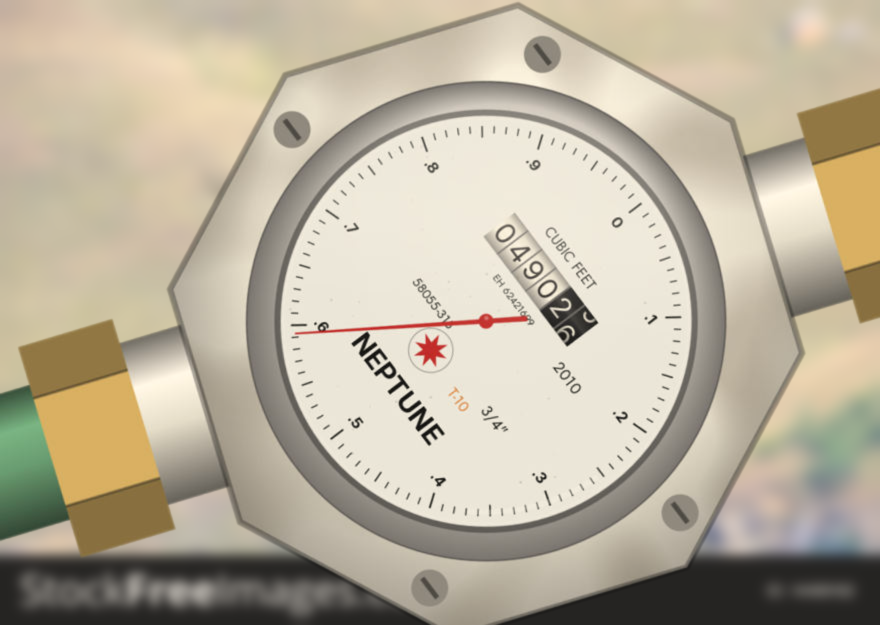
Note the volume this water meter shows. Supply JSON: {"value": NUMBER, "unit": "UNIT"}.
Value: {"value": 49025.59, "unit": "ft³"}
